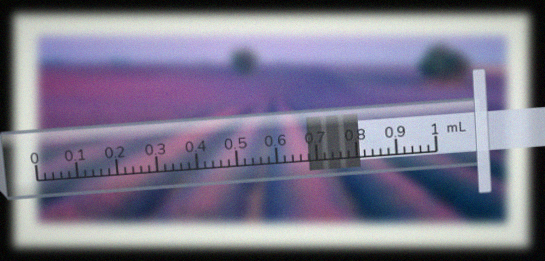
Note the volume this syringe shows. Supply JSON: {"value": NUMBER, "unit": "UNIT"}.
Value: {"value": 0.68, "unit": "mL"}
